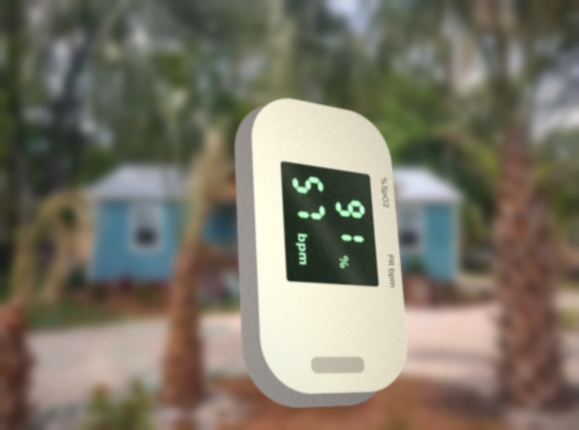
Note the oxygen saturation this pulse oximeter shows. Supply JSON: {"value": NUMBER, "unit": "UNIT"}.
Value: {"value": 91, "unit": "%"}
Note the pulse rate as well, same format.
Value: {"value": 57, "unit": "bpm"}
